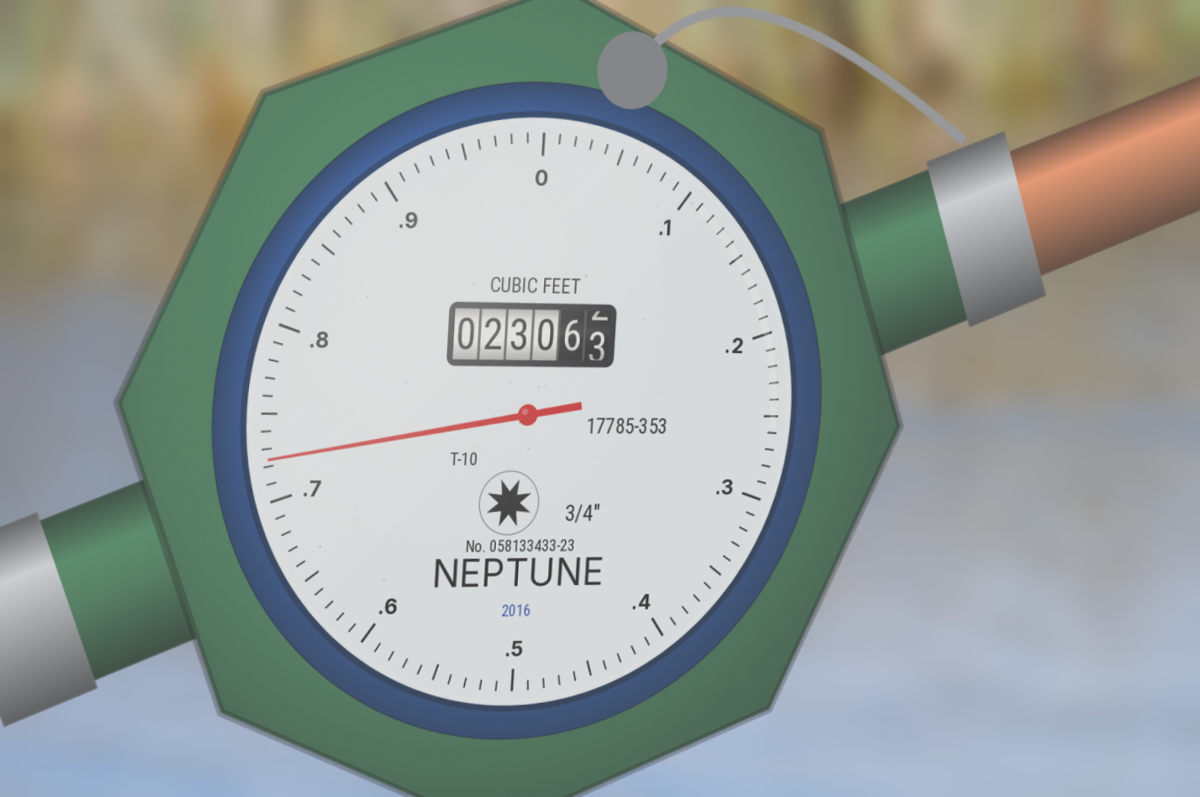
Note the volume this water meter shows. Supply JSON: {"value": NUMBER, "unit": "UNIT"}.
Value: {"value": 23062.72, "unit": "ft³"}
